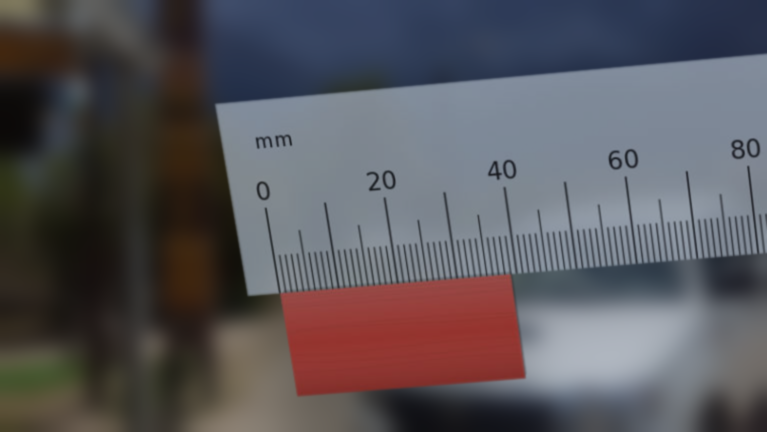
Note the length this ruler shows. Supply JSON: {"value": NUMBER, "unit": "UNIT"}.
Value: {"value": 39, "unit": "mm"}
